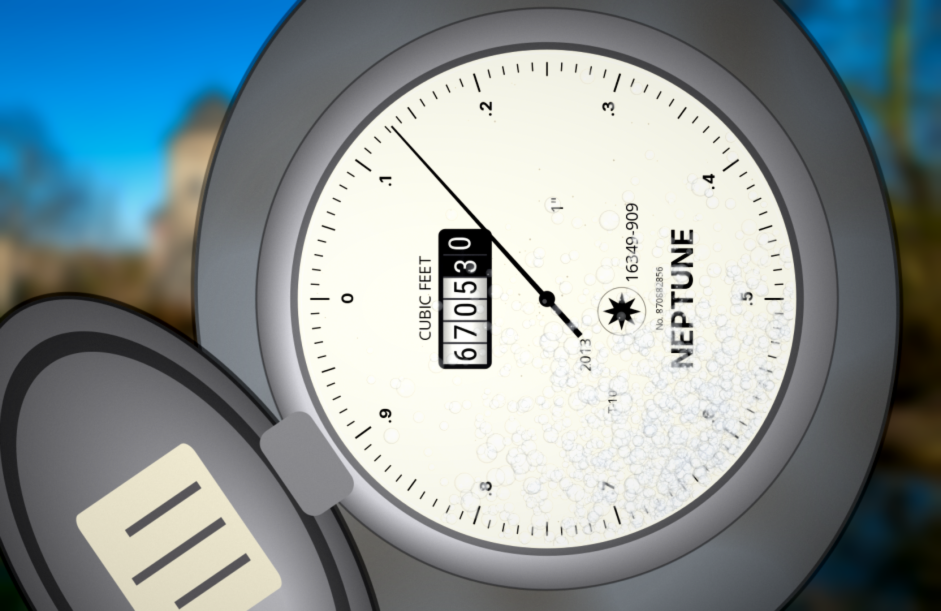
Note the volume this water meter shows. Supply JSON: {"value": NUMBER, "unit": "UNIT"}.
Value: {"value": 670530.13, "unit": "ft³"}
